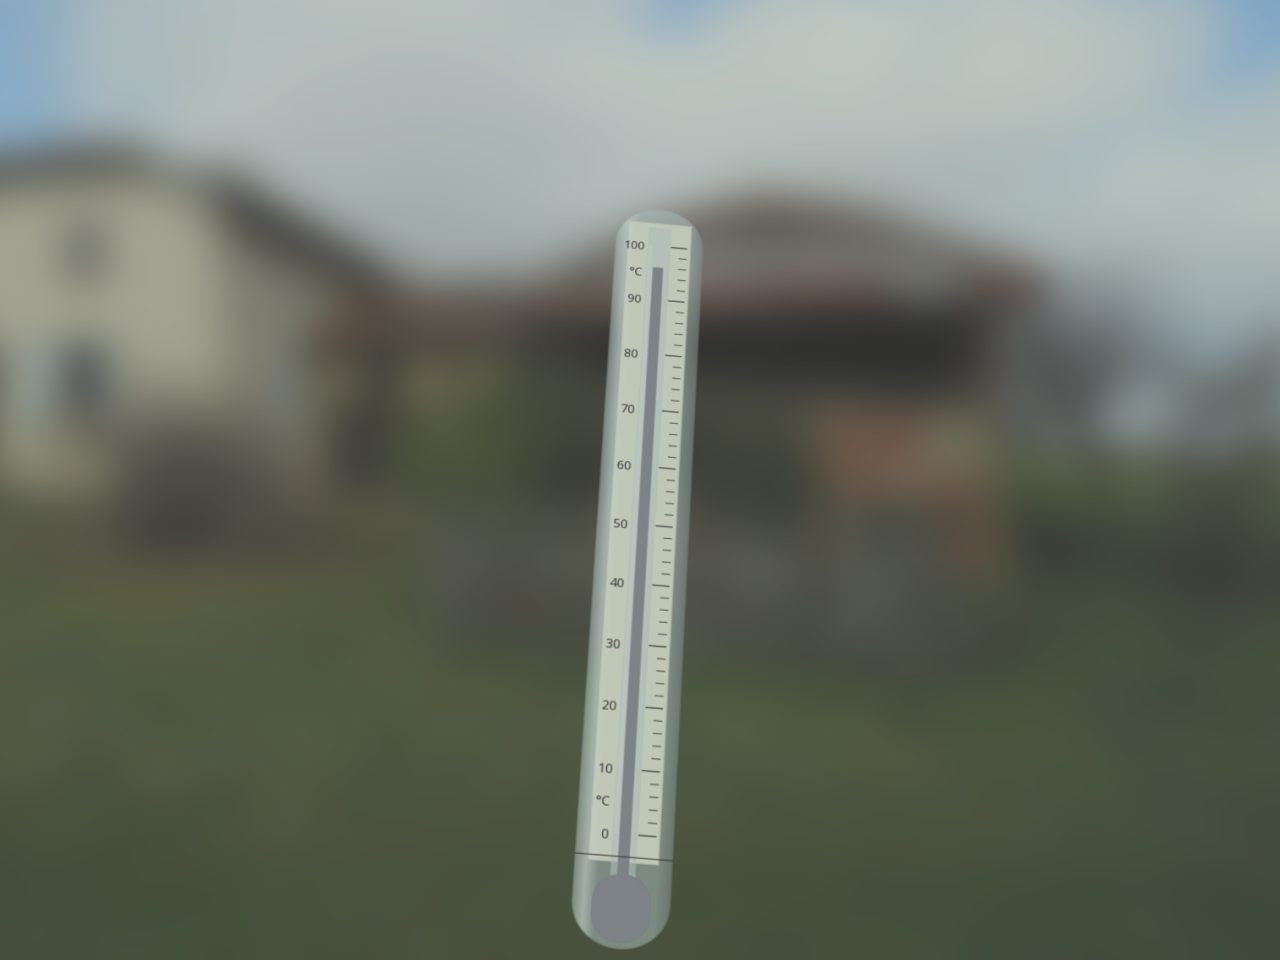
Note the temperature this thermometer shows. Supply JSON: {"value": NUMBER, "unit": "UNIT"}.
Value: {"value": 96, "unit": "°C"}
